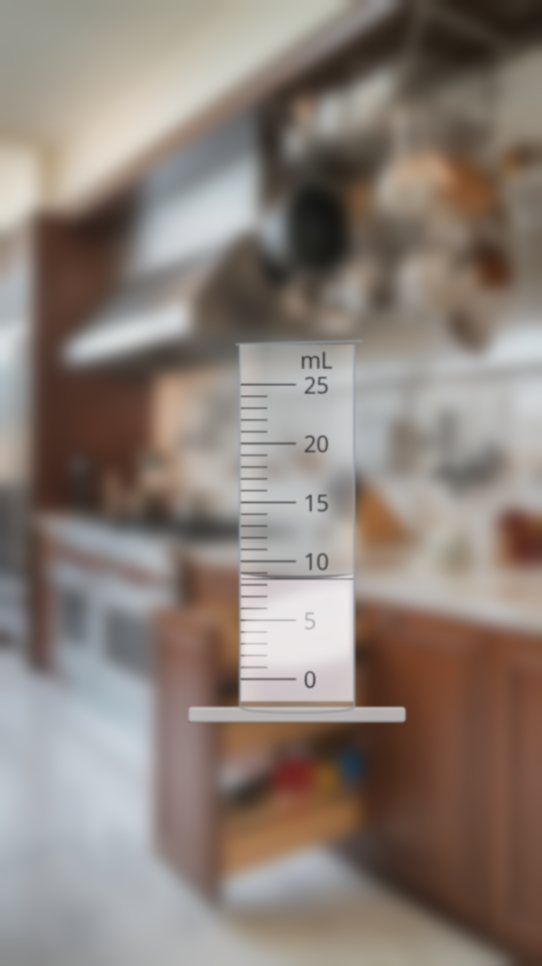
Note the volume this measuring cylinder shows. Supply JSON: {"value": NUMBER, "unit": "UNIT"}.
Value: {"value": 8.5, "unit": "mL"}
